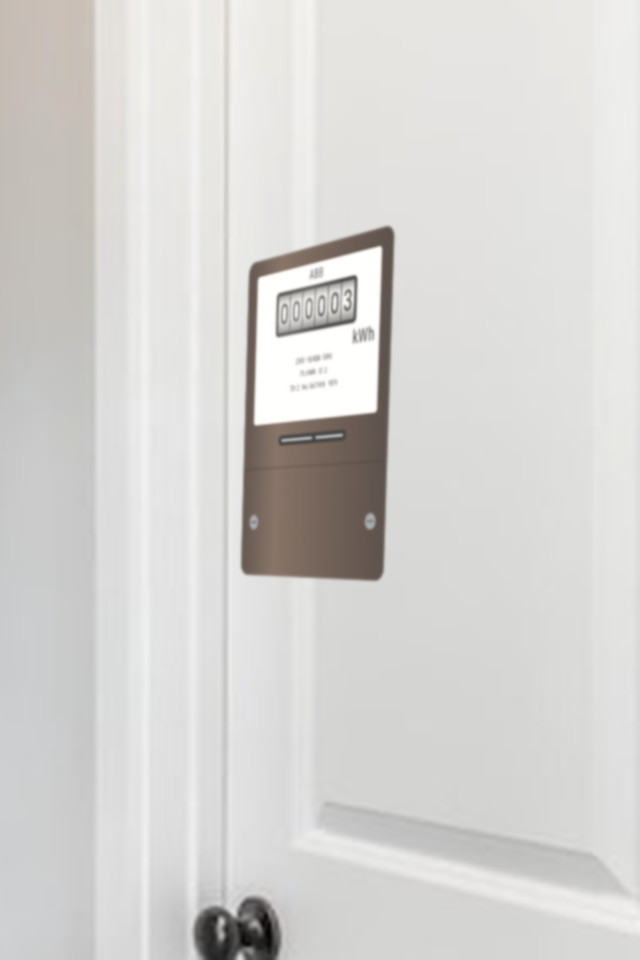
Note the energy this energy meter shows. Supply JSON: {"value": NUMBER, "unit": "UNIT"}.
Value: {"value": 3, "unit": "kWh"}
